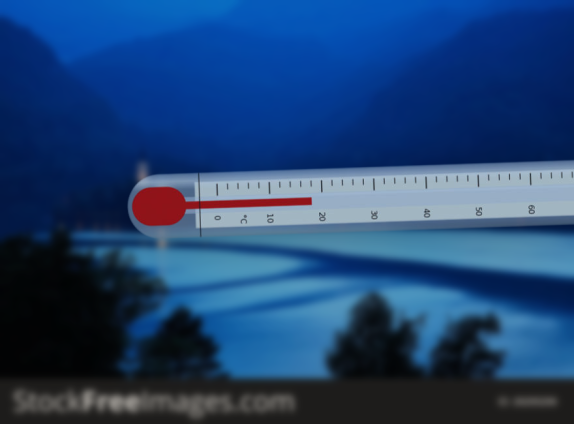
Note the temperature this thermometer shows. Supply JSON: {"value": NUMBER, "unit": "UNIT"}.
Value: {"value": 18, "unit": "°C"}
